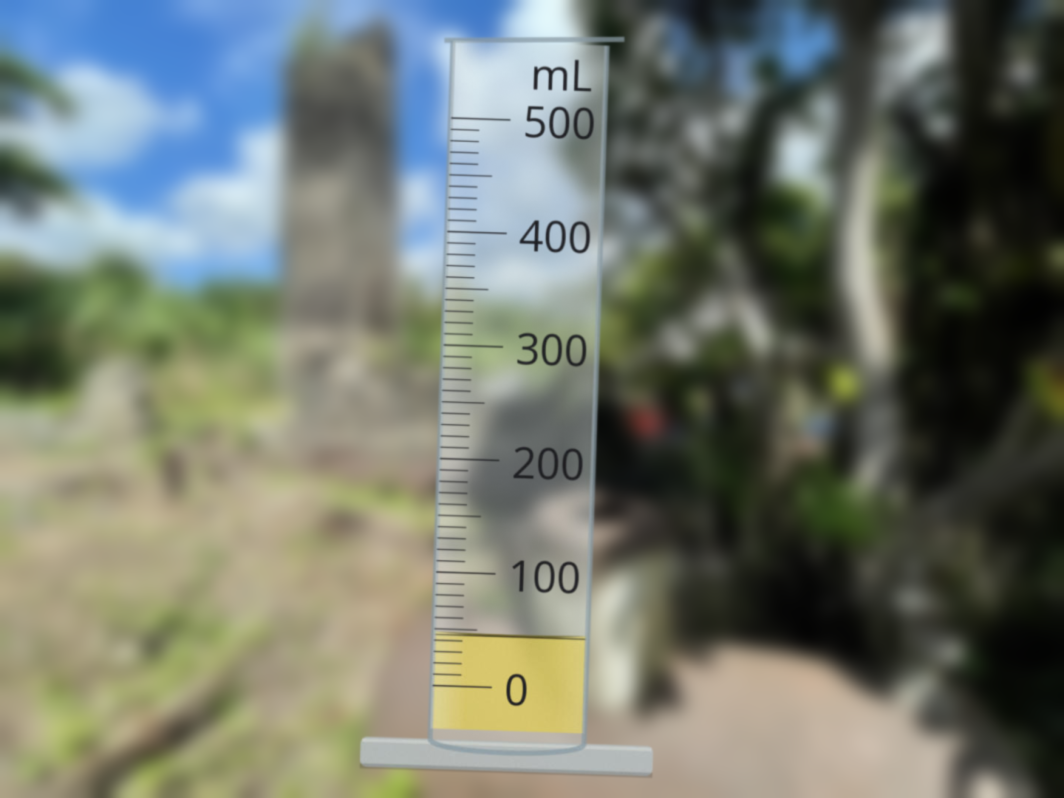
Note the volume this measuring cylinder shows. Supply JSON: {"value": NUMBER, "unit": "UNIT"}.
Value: {"value": 45, "unit": "mL"}
